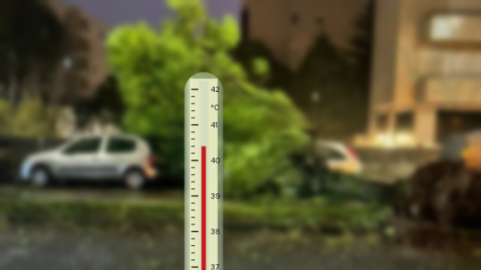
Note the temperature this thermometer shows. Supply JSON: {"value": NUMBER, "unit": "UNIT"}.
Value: {"value": 40.4, "unit": "°C"}
